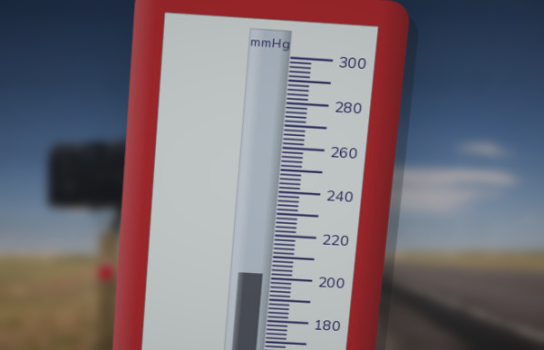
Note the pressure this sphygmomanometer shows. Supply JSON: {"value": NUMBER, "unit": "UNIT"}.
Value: {"value": 202, "unit": "mmHg"}
